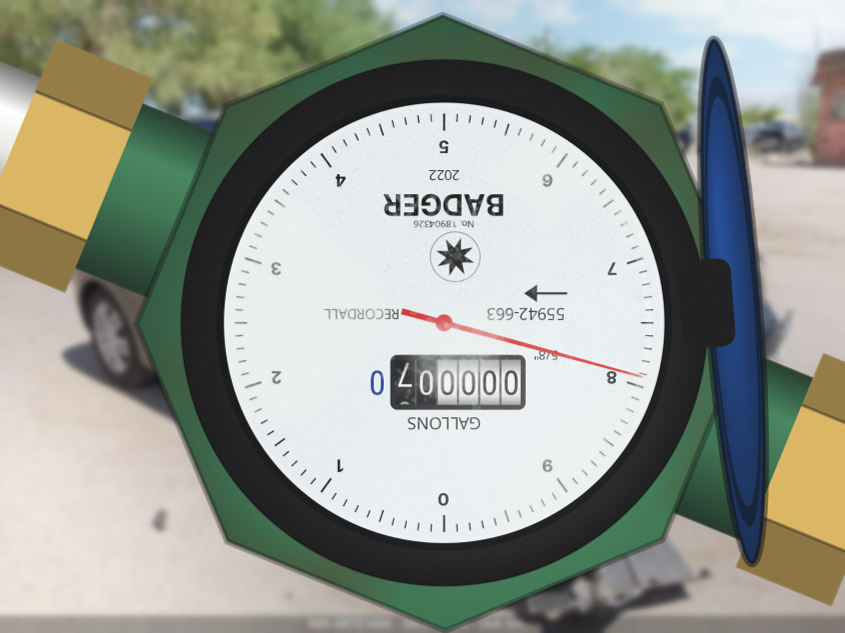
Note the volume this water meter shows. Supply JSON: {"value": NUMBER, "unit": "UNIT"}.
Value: {"value": 67.9, "unit": "gal"}
